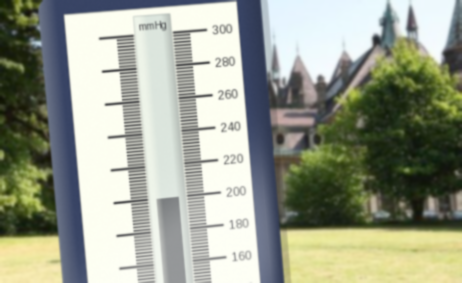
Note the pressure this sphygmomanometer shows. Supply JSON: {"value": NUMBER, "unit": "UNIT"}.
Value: {"value": 200, "unit": "mmHg"}
